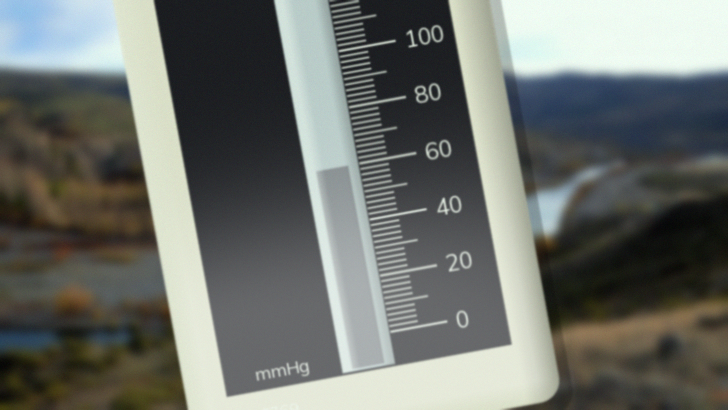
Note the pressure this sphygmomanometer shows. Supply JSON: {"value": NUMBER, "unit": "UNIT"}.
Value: {"value": 60, "unit": "mmHg"}
